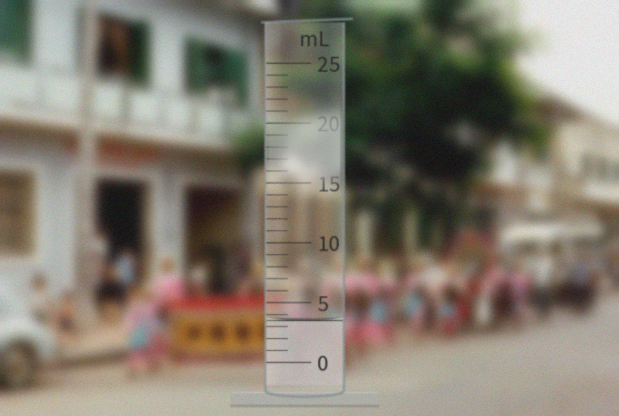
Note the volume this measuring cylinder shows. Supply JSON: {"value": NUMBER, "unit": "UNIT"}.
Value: {"value": 3.5, "unit": "mL"}
